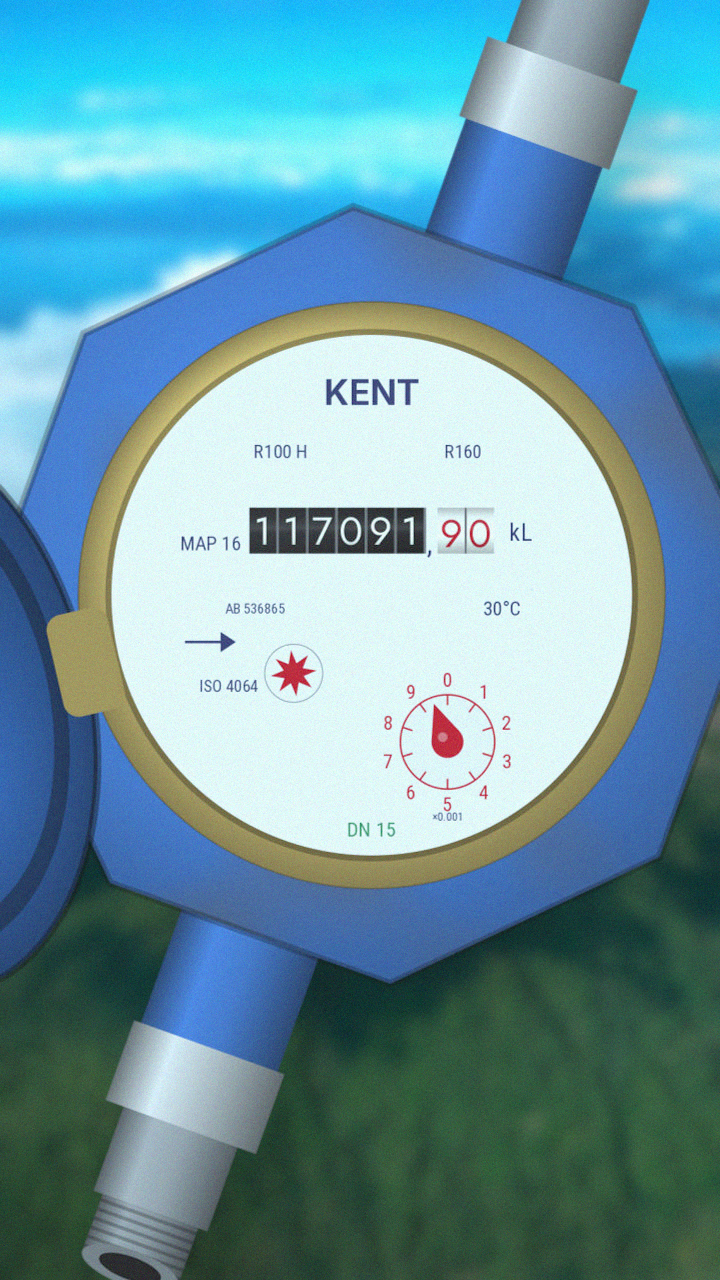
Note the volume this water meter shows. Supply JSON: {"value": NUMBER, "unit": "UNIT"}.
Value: {"value": 117091.899, "unit": "kL"}
